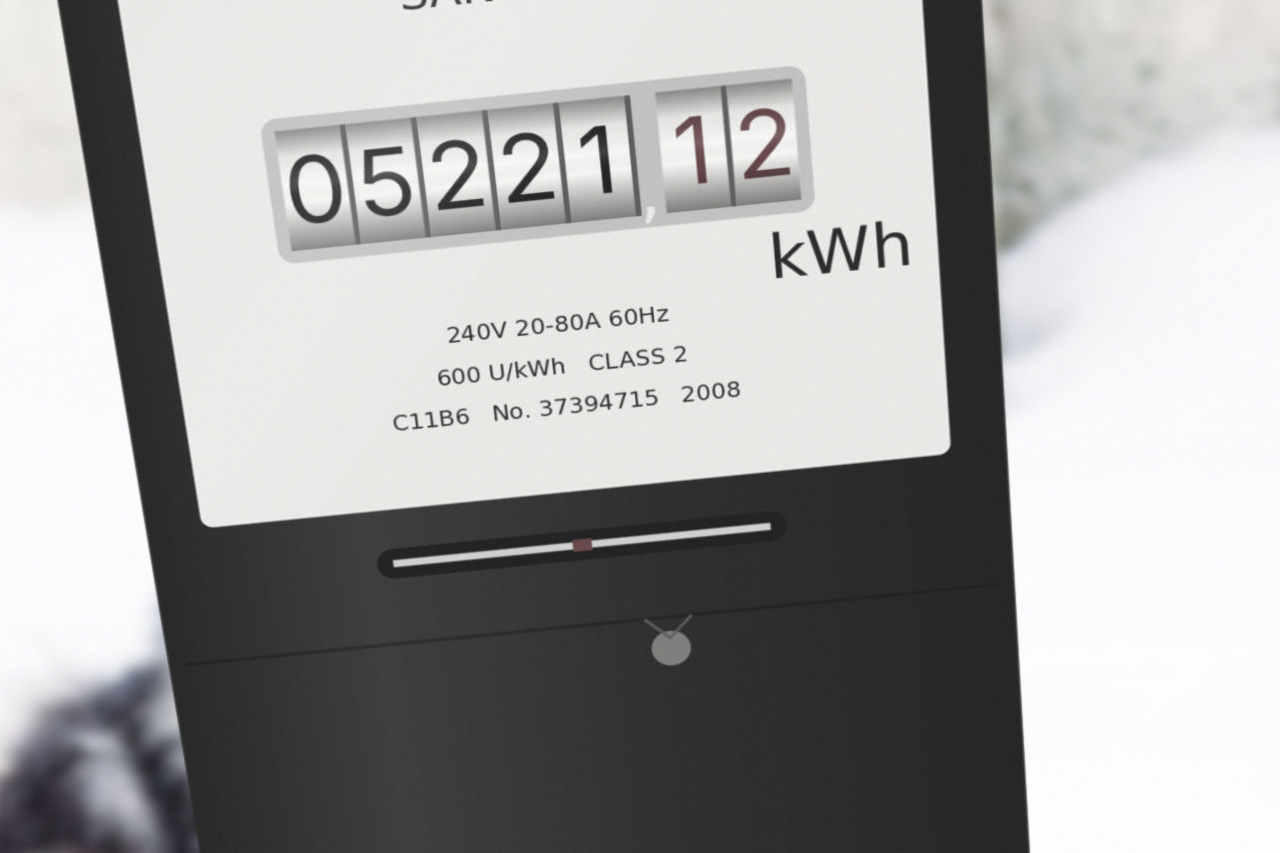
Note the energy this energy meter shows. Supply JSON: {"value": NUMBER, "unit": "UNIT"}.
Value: {"value": 5221.12, "unit": "kWh"}
